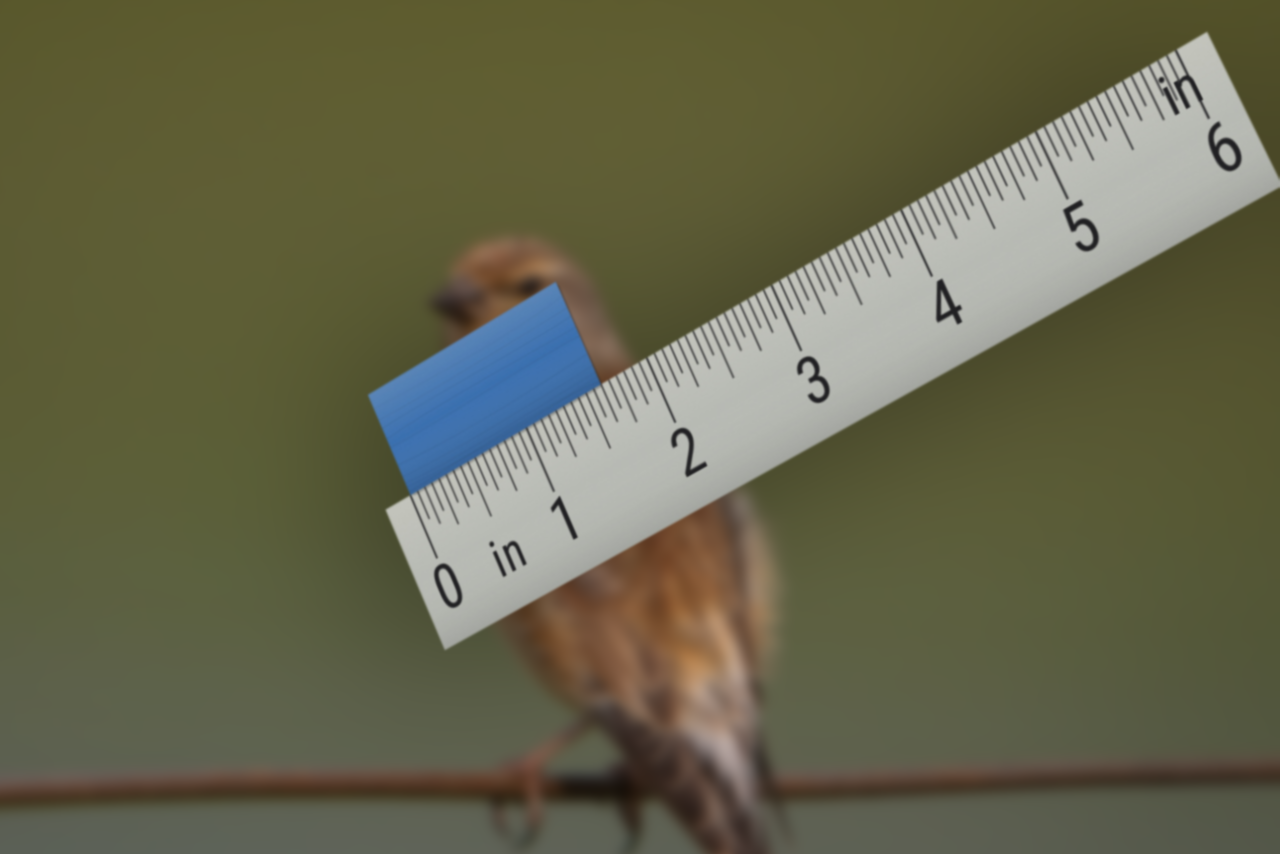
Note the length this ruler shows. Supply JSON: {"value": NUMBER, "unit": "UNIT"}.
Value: {"value": 1.625, "unit": "in"}
